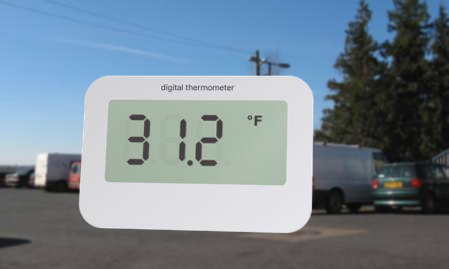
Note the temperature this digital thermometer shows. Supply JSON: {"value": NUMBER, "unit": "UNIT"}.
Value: {"value": 31.2, "unit": "°F"}
